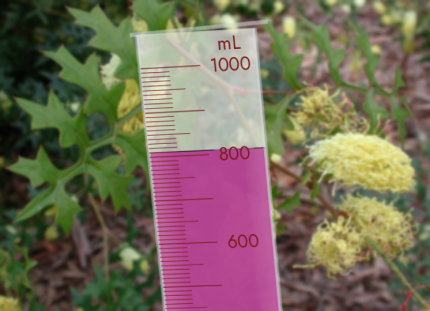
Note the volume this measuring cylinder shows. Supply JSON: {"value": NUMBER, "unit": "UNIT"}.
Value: {"value": 810, "unit": "mL"}
